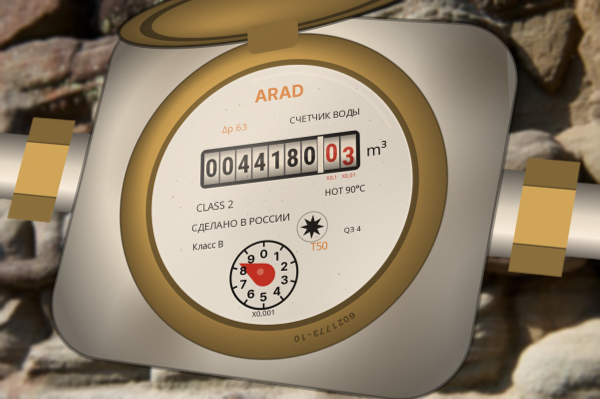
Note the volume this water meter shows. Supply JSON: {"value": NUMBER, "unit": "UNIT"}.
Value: {"value": 44180.028, "unit": "m³"}
